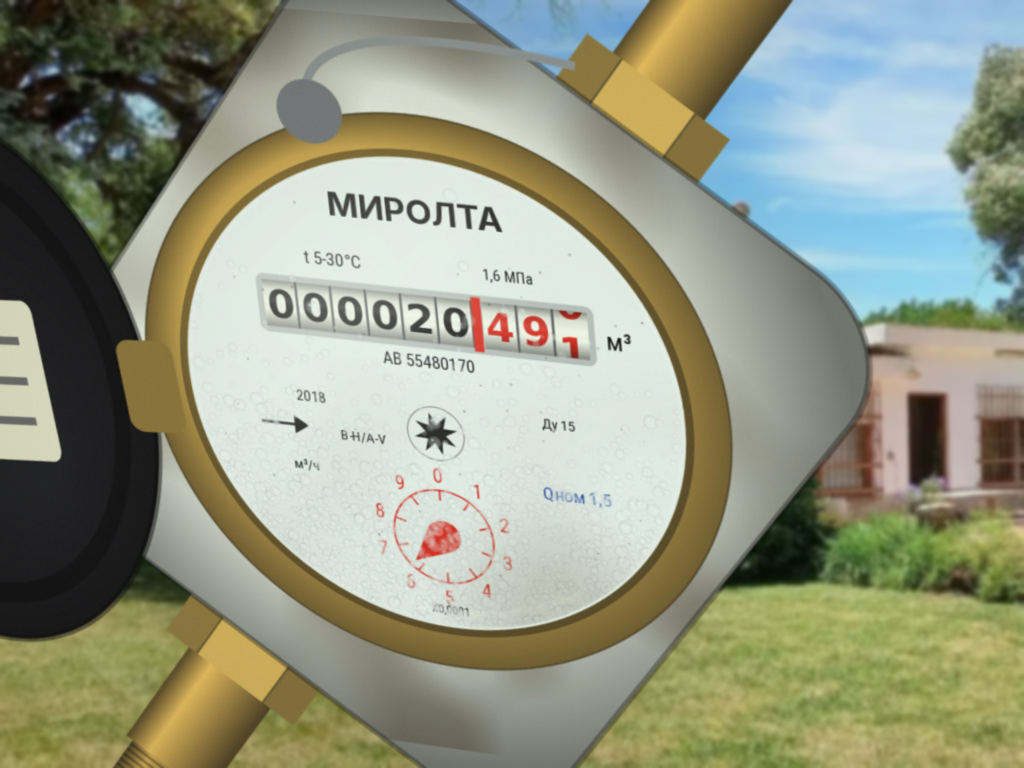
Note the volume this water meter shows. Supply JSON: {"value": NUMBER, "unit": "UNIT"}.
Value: {"value": 20.4906, "unit": "m³"}
